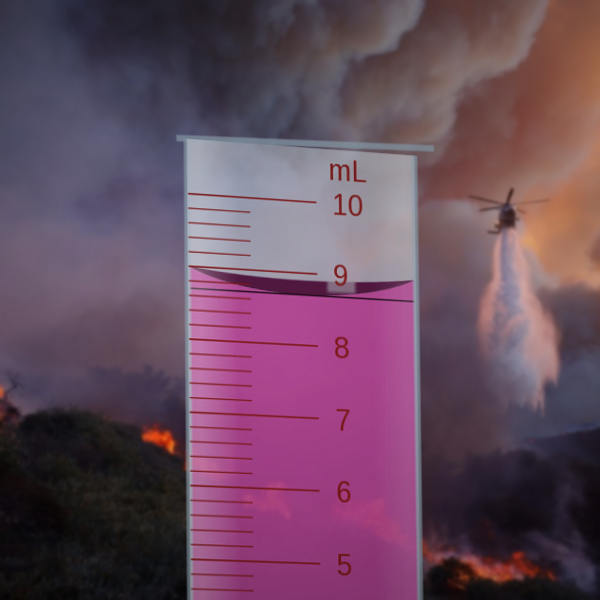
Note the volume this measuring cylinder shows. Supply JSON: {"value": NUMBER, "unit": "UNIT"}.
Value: {"value": 8.7, "unit": "mL"}
